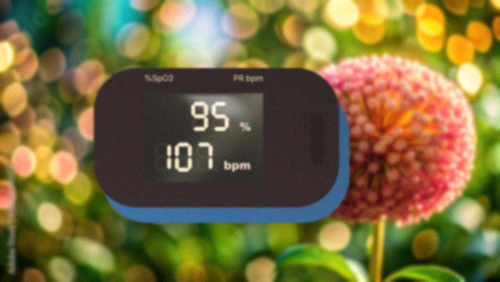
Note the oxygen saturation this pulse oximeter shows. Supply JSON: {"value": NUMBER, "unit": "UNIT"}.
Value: {"value": 95, "unit": "%"}
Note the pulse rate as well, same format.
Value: {"value": 107, "unit": "bpm"}
